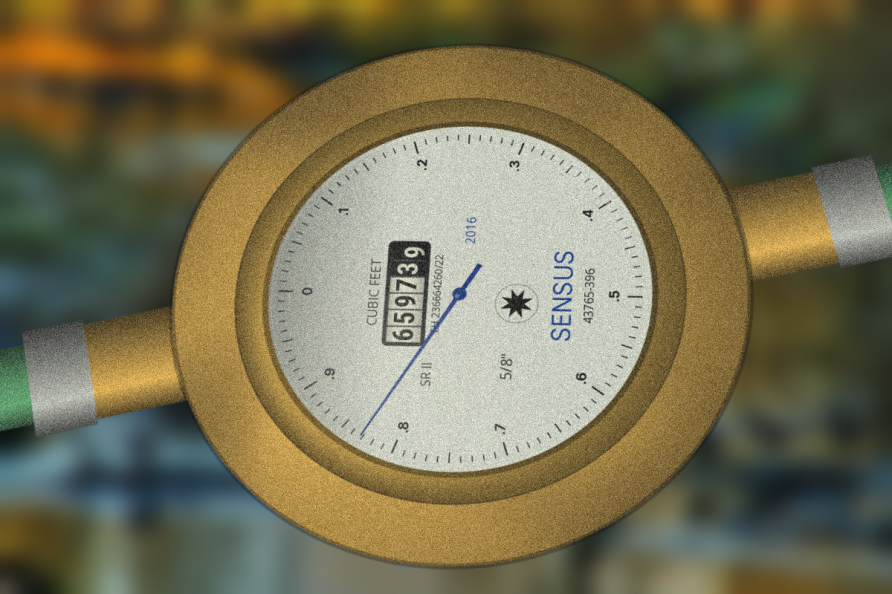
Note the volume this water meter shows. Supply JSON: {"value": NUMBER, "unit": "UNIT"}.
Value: {"value": 659738.83, "unit": "ft³"}
